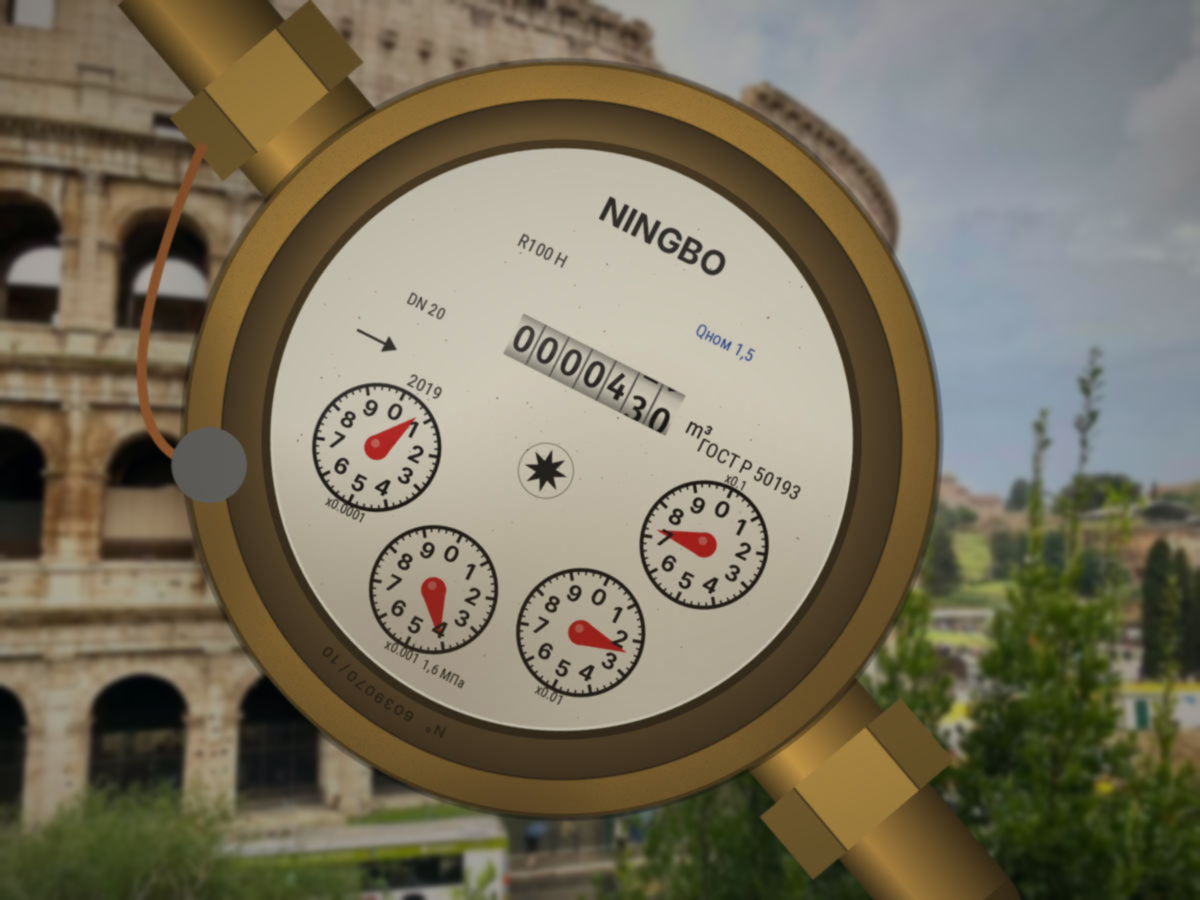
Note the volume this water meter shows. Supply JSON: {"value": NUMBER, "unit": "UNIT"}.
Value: {"value": 429.7240, "unit": "m³"}
